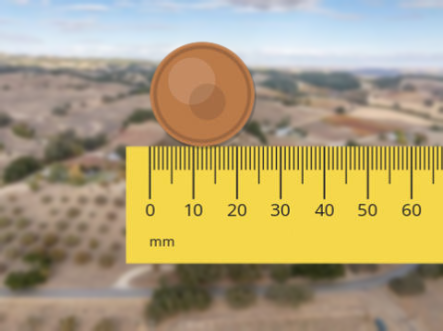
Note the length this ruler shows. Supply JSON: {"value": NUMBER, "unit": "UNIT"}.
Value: {"value": 24, "unit": "mm"}
